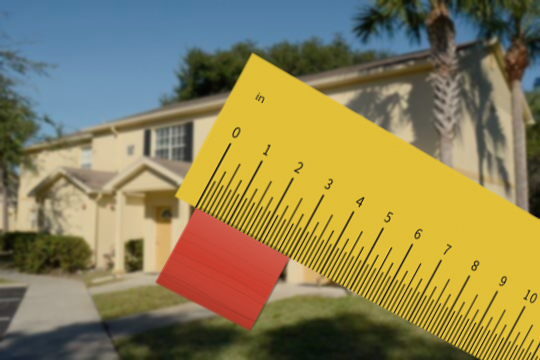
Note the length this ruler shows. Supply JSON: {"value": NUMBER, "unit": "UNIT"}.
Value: {"value": 3, "unit": "in"}
